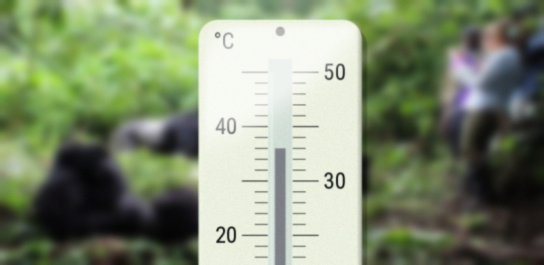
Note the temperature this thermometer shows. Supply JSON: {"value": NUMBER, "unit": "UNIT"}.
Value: {"value": 36, "unit": "°C"}
